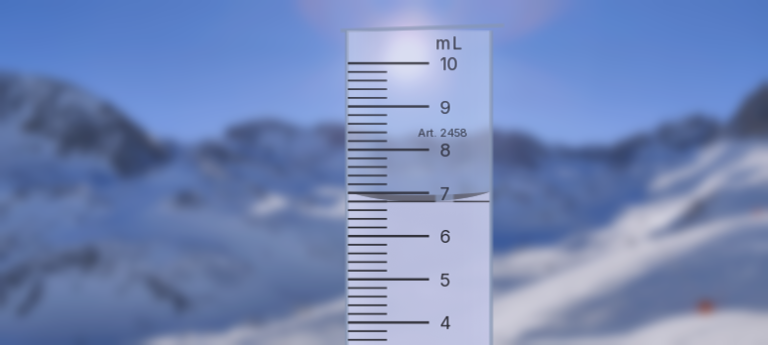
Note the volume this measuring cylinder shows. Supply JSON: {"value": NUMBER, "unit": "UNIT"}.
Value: {"value": 6.8, "unit": "mL"}
